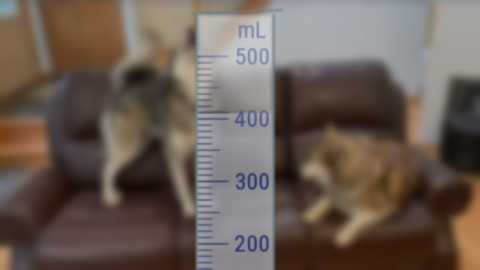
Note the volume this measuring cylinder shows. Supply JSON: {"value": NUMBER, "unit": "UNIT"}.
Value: {"value": 410, "unit": "mL"}
